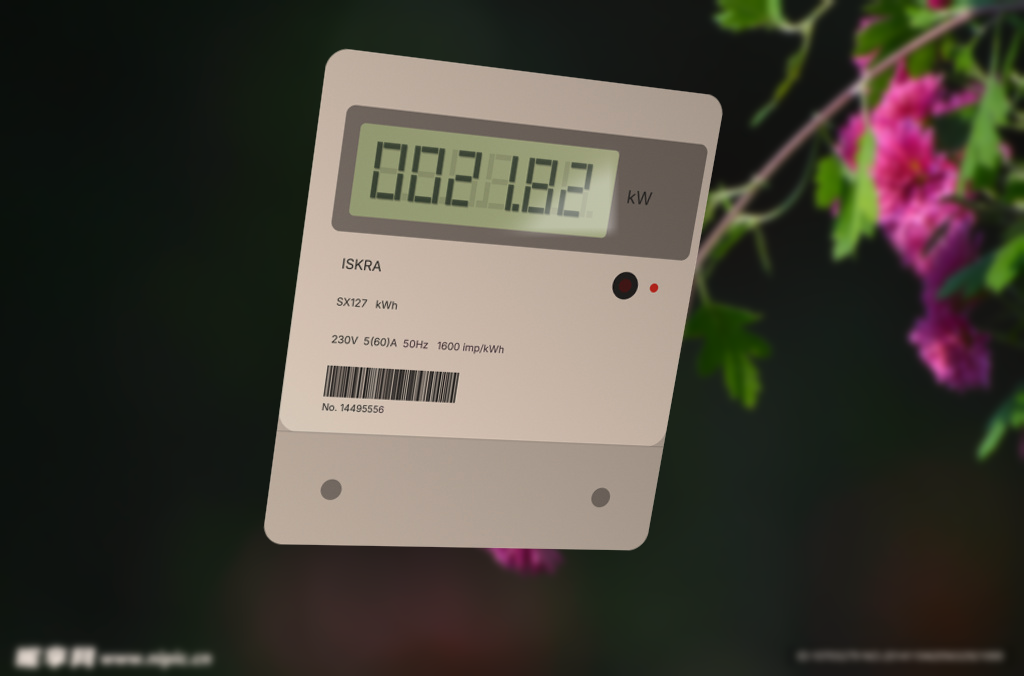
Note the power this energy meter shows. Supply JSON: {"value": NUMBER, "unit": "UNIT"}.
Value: {"value": 21.82, "unit": "kW"}
